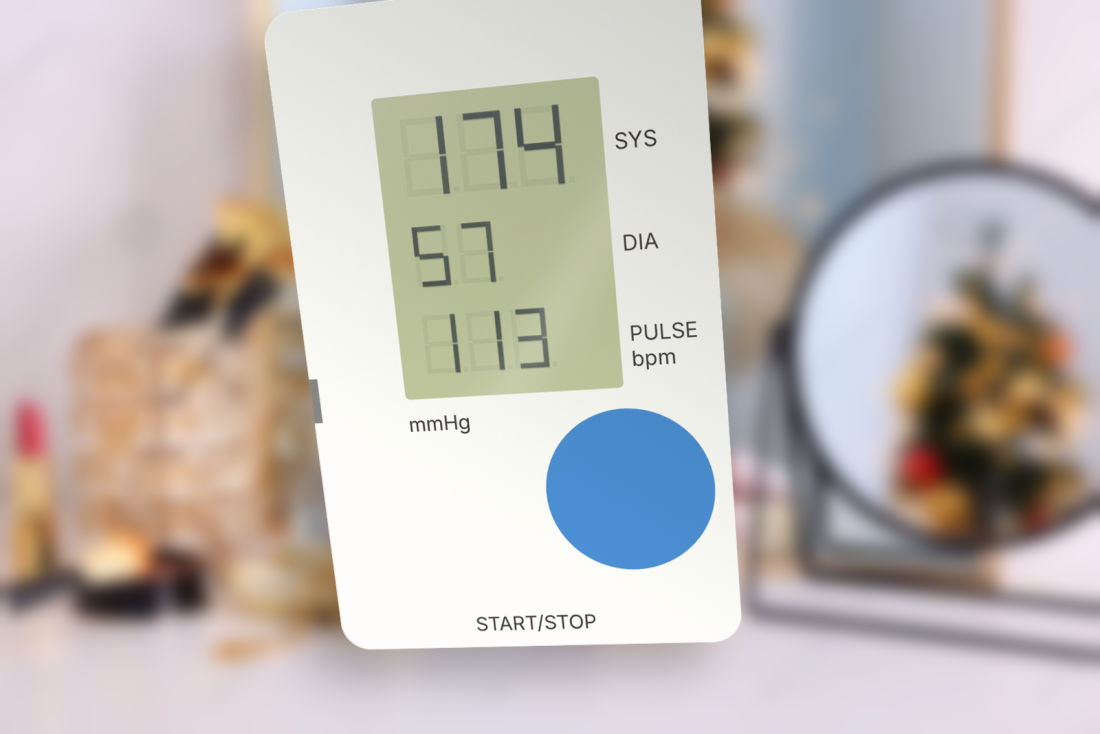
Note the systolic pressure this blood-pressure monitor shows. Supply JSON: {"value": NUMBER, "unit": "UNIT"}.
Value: {"value": 174, "unit": "mmHg"}
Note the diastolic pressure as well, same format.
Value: {"value": 57, "unit": "mmHg"}
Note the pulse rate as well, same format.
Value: {"value": 113, "unit": "bpm"}
